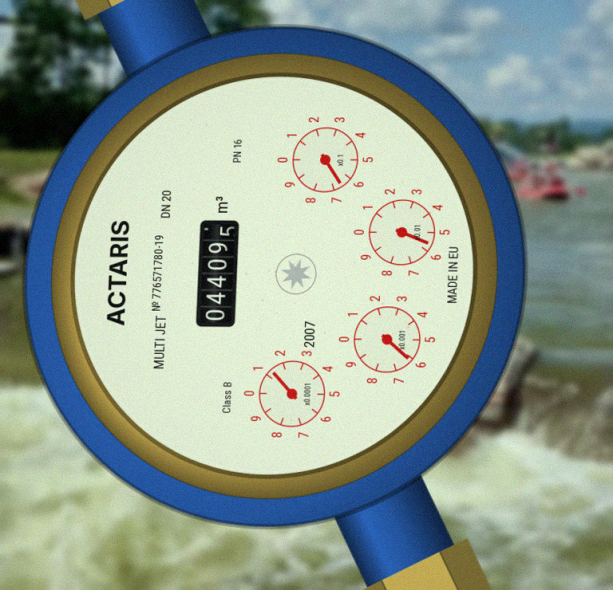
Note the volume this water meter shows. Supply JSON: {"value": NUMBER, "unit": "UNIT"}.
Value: {"value": 44094.6561, "unit": "m³"}
